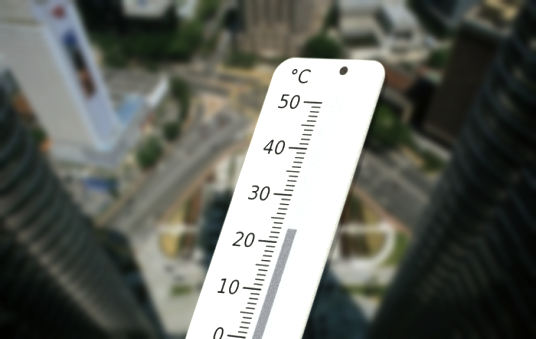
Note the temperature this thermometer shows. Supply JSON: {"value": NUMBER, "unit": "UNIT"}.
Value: {"value": 23, "unit": "°C"}
